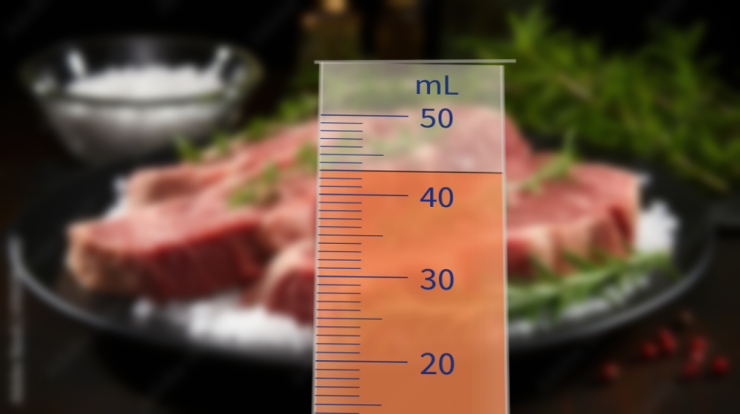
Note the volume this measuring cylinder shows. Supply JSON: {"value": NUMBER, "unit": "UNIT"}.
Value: {"value": 43, "unit": "mL"}
